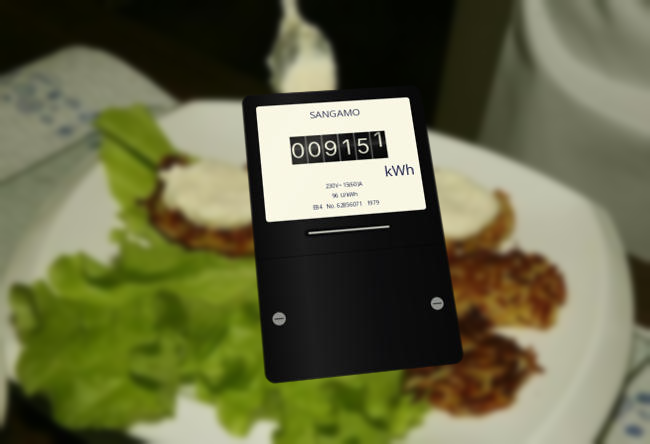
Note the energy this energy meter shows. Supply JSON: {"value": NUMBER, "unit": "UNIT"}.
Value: {"value": 9151, "unit": "kWh"}
